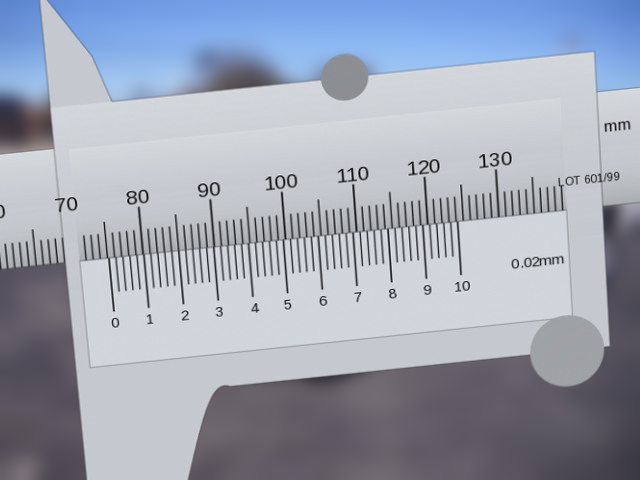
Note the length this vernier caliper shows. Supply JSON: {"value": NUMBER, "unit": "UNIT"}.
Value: {"value": 75.2, "unit": "mm"}
